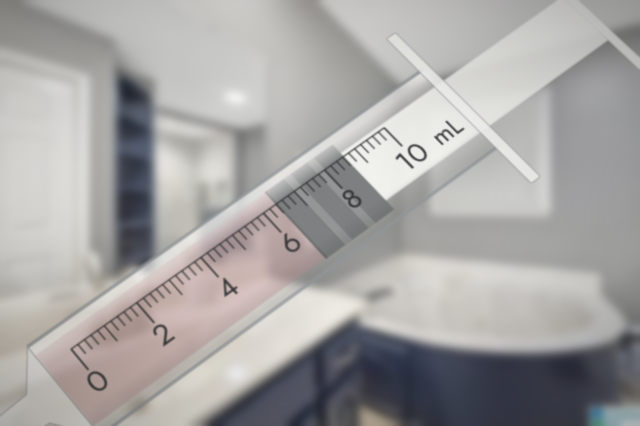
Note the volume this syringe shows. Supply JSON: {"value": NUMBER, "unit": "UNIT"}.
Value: {"value": 6.4, "unit": "mL"}
